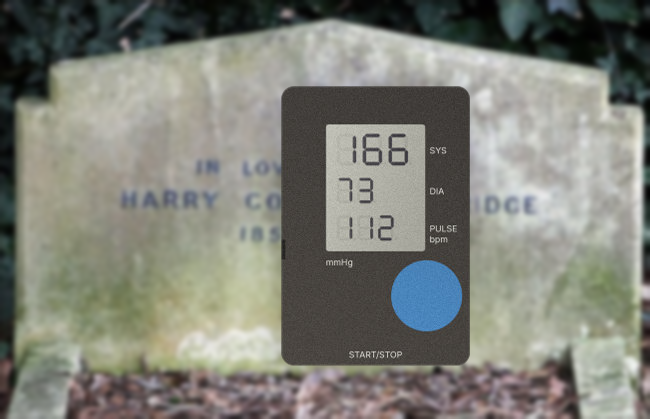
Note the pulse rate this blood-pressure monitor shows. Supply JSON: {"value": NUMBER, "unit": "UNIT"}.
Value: {"value": 112, "unit": "bpm"}
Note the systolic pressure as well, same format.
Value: {"value": 166, "unit": "mmHg"}
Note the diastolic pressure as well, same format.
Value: {"value": 73, "unit": "mmHg"}
